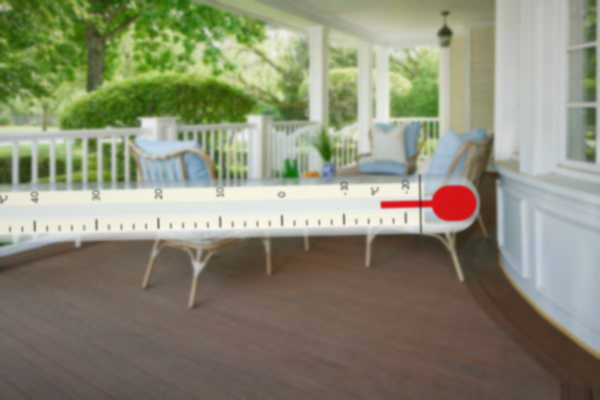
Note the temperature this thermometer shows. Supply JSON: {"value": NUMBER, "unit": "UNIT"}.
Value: {"value": -16, "unit": "°C"}
